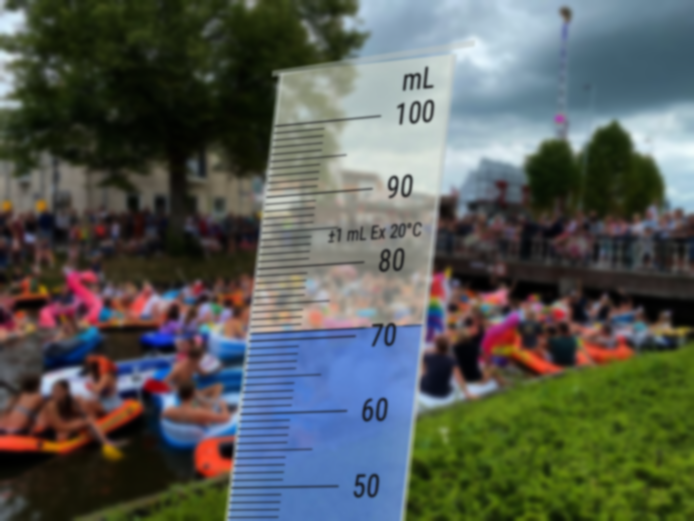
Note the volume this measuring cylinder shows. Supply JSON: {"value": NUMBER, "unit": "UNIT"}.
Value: {"value": 71, "unit": "mL"}
